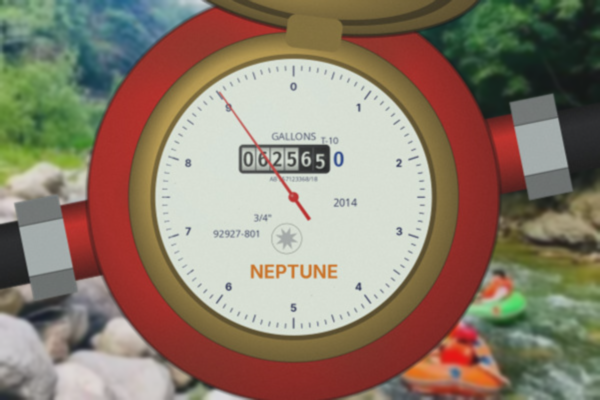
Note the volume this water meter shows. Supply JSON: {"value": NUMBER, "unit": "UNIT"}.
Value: {"value": 625649.0, "unit": "gal"}
